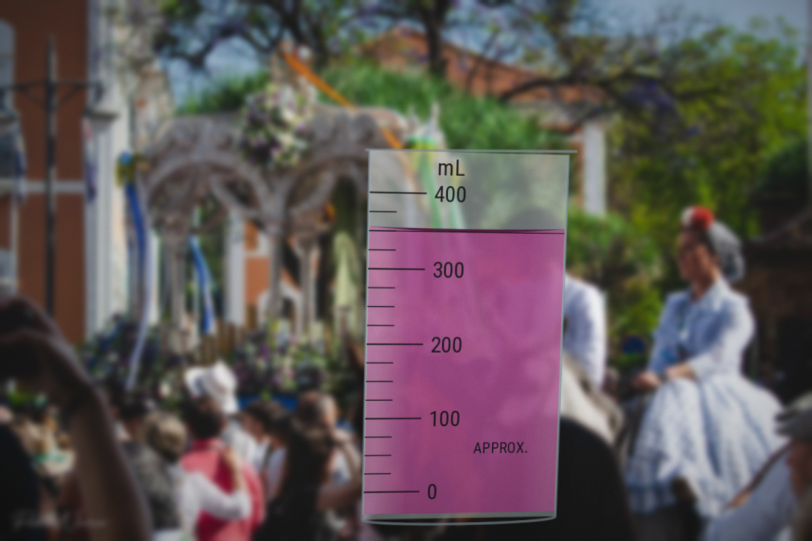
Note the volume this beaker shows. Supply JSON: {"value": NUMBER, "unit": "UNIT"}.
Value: {"value": 350, "unit": "mL"}
